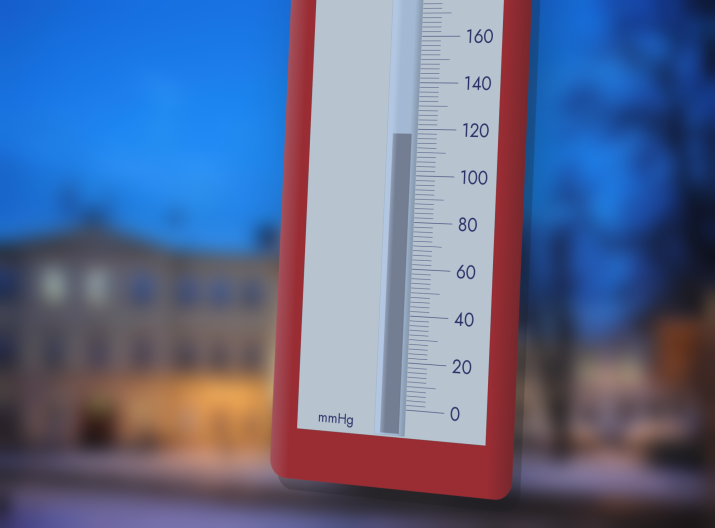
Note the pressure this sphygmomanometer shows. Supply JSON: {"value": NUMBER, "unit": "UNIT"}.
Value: {"value": 118, "unit": "mmHg"}
